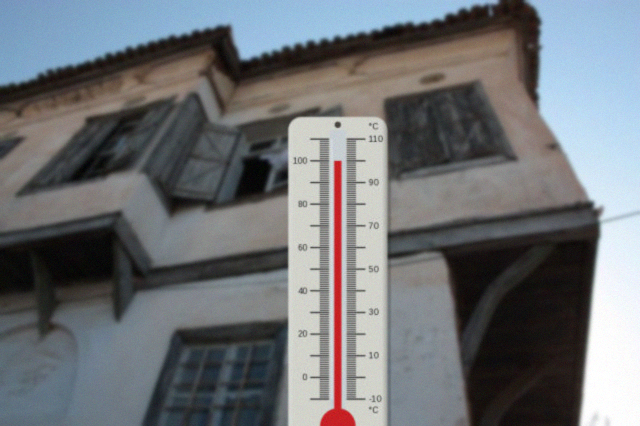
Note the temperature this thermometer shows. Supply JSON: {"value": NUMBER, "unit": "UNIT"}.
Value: {"value": 100, "unit": "°C"}
